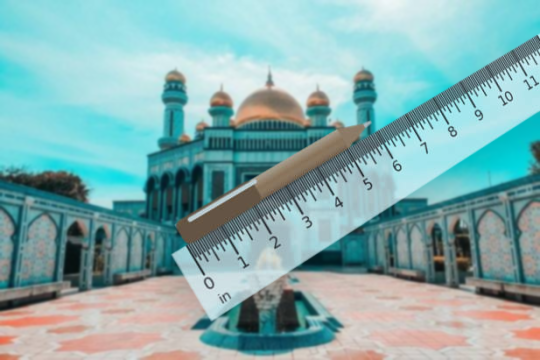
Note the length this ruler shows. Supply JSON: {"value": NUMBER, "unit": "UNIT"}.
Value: {"value": 6, "unit": "in"}
